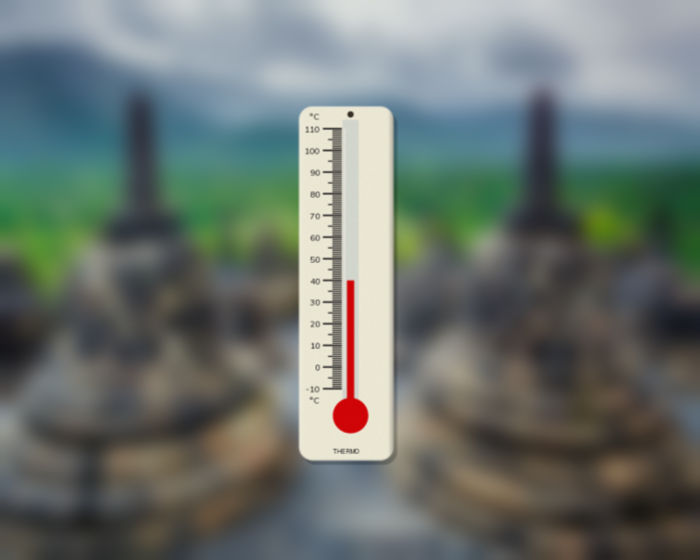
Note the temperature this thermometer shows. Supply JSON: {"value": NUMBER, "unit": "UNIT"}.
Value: {"value": 40, "unit": "°C"}
